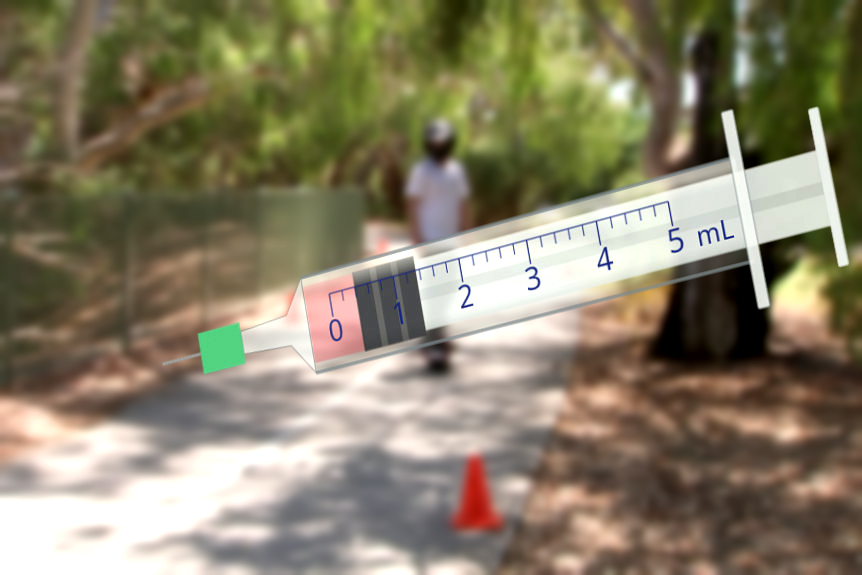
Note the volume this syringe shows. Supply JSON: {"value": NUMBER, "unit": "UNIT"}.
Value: {"value": 0.4, "unit": "mL"}
